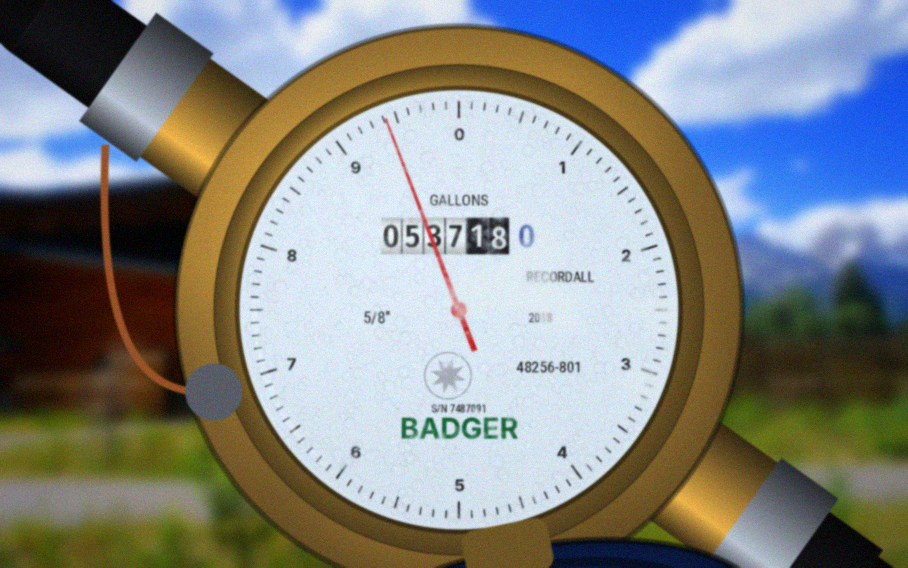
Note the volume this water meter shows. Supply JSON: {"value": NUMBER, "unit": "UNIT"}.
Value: {"value": 537179.4, "unit": "gal"}
